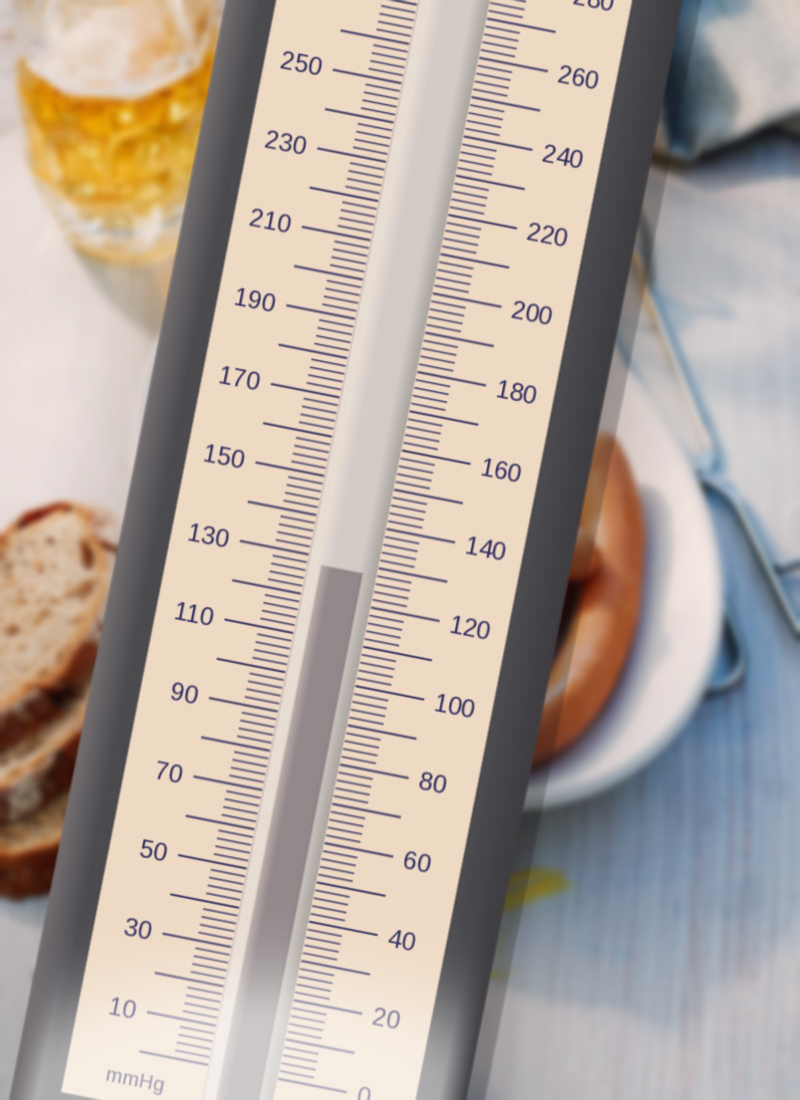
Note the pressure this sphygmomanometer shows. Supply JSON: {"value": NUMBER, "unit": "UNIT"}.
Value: {"value": 128, "unit": "mmHg"}
